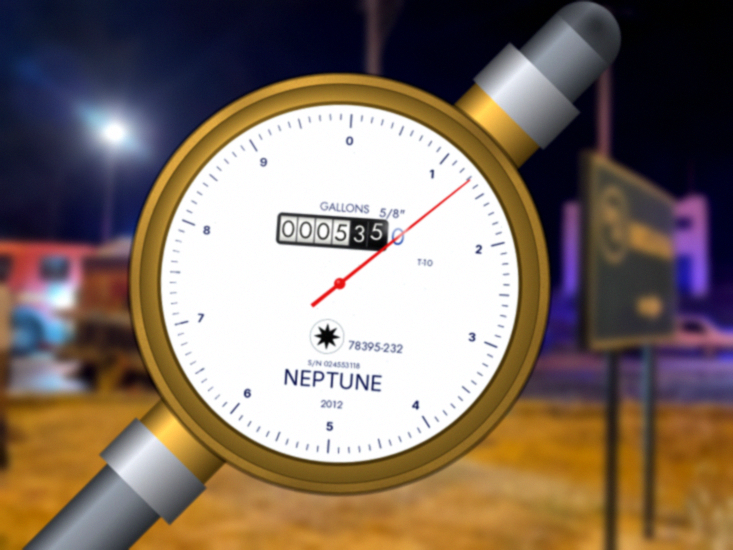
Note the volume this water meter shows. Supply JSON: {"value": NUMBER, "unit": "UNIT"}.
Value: {"value": 5351.3, "unit": "gal"}
